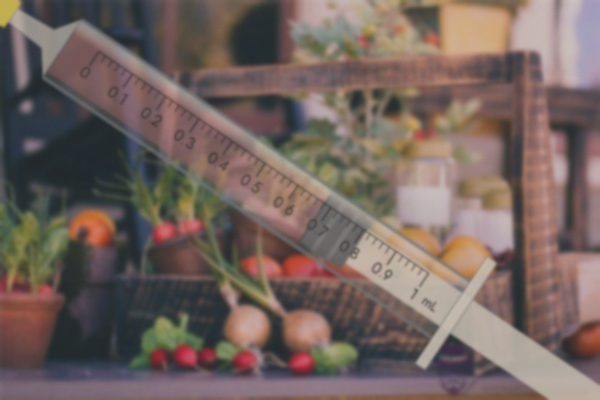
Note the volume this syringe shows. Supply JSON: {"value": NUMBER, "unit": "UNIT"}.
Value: {"value": 0.68, "unit": "mL"}
